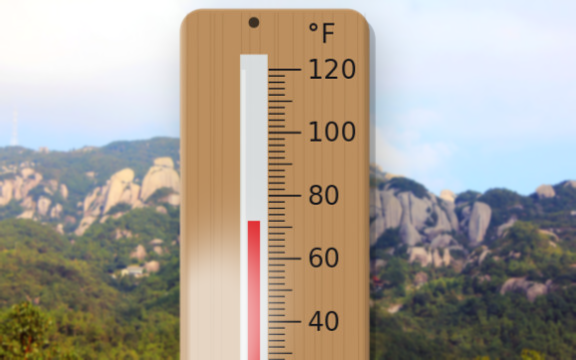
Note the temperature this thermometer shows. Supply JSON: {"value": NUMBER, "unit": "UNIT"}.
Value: {"value": 72, "unit": "°F"}
